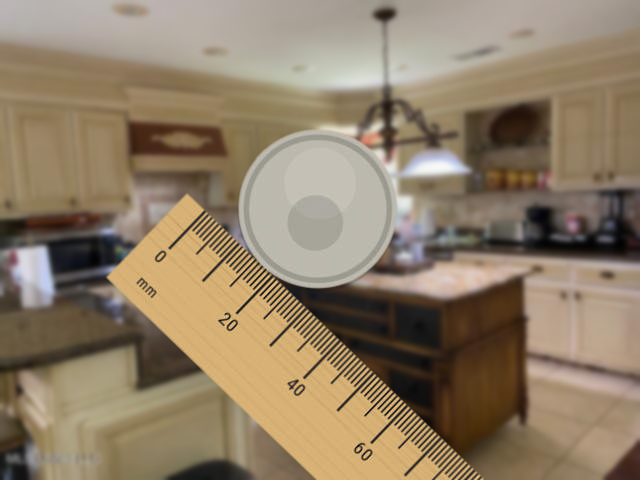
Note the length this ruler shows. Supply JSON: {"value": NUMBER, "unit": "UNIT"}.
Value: {"value": 34, "unit": "mm"}
